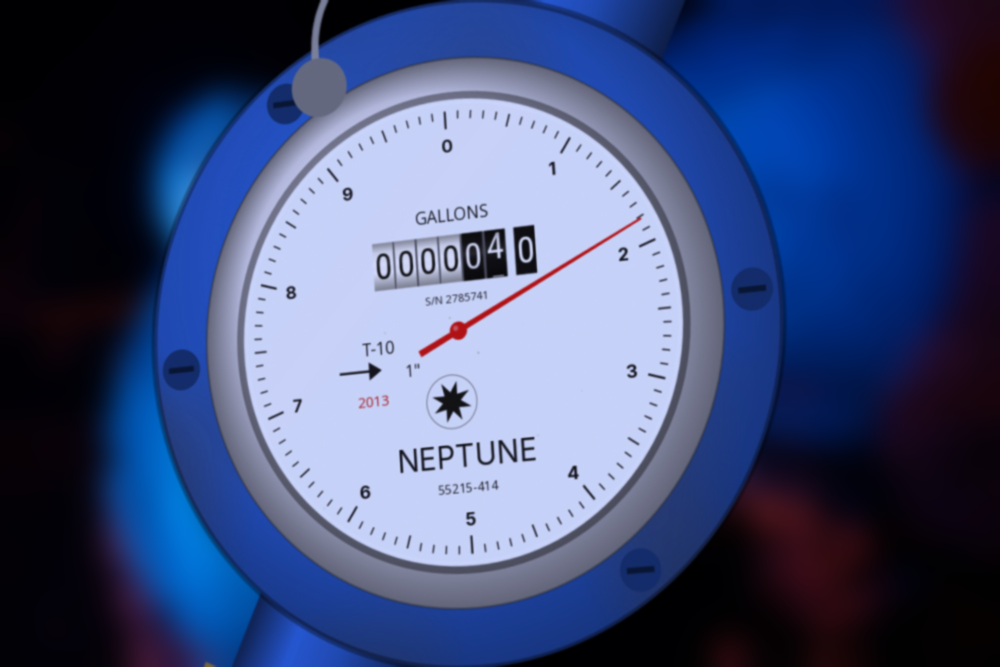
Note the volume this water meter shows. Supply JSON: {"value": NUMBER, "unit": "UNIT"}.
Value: {"value": 41.8, "unit": "gal"}
